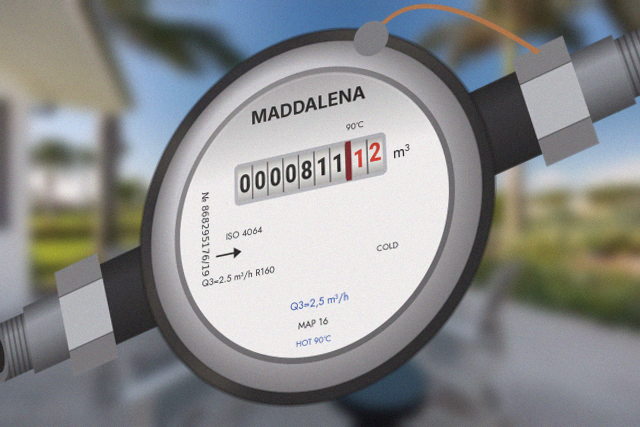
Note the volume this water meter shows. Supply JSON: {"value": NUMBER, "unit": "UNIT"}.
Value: {"value": 811.12, "unit": "m³"}
